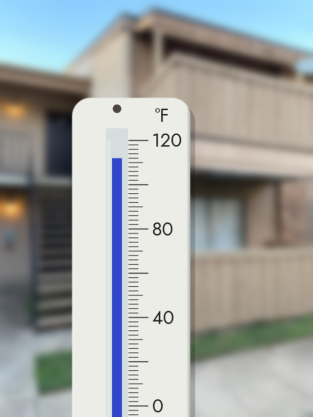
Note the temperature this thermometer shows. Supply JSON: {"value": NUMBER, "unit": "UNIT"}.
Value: {"value": 112, "unit": "°F"}
